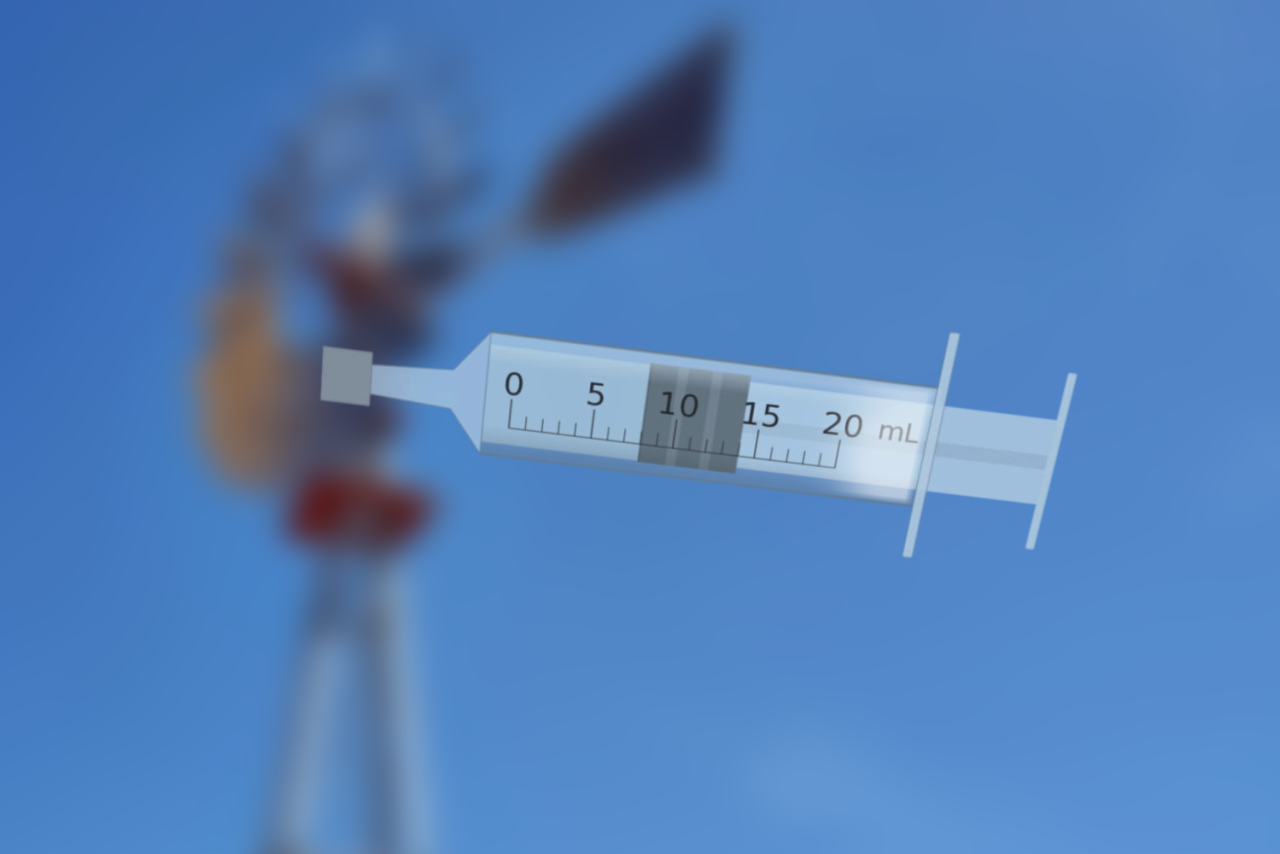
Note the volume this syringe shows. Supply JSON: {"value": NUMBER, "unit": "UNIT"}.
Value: {"value": 8, "unit": "mL"}
